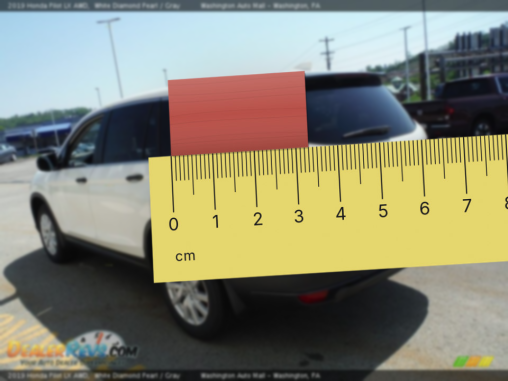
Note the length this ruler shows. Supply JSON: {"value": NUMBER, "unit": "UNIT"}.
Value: {"value": 3.3, "unit": "cm"}
